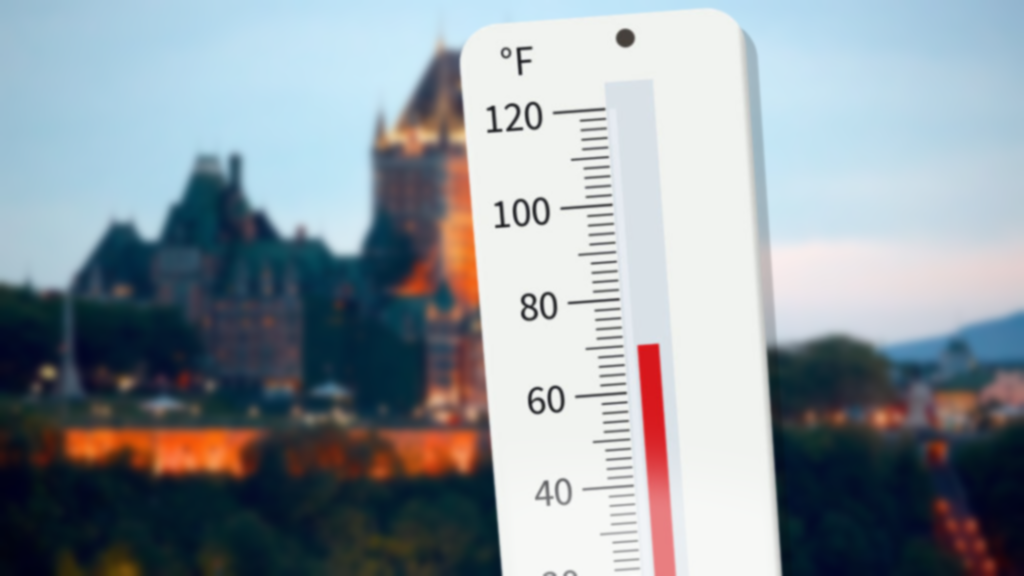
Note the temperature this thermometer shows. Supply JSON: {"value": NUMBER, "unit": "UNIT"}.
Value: {"value": 70, "unit": "°F"}
